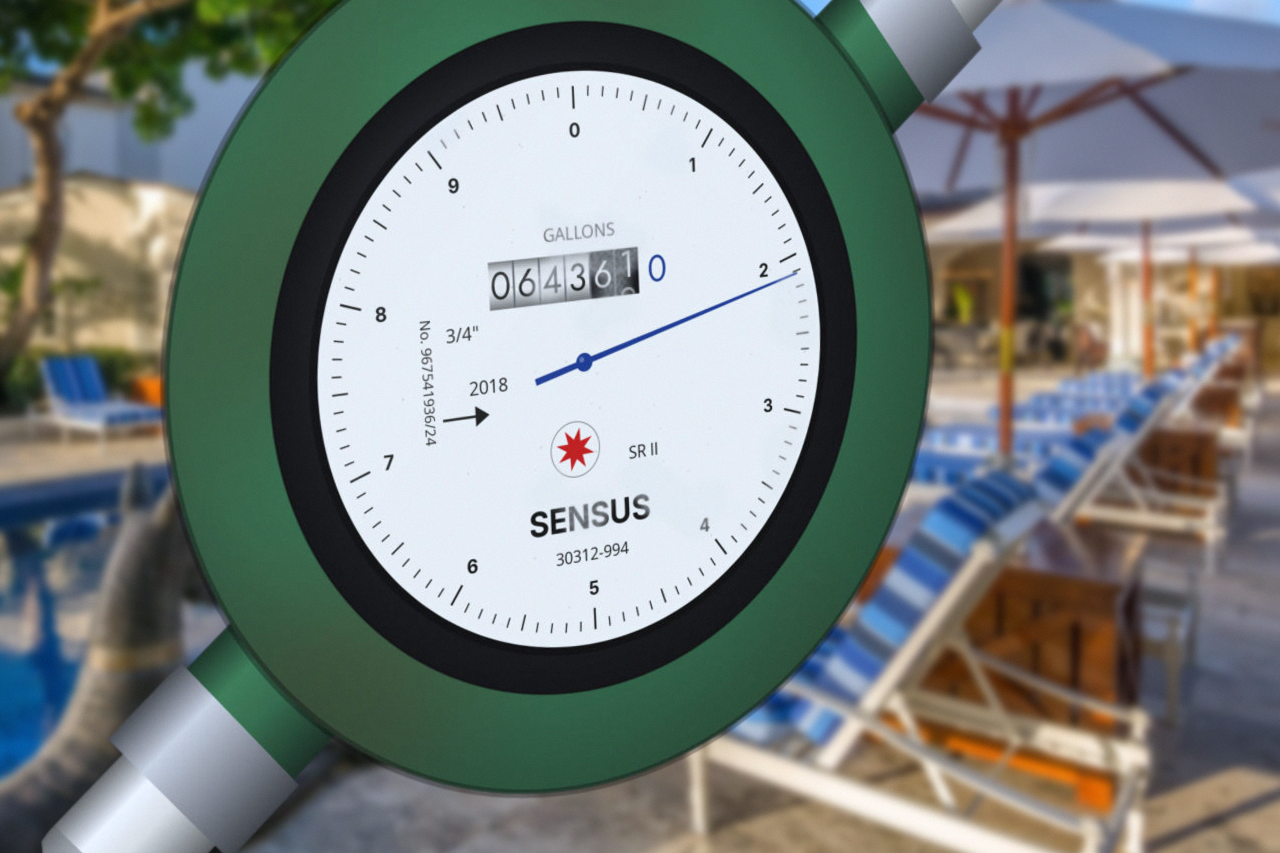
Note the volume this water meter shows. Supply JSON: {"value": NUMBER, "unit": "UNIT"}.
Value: {"value": 643612.1, "unit": "gal"}
